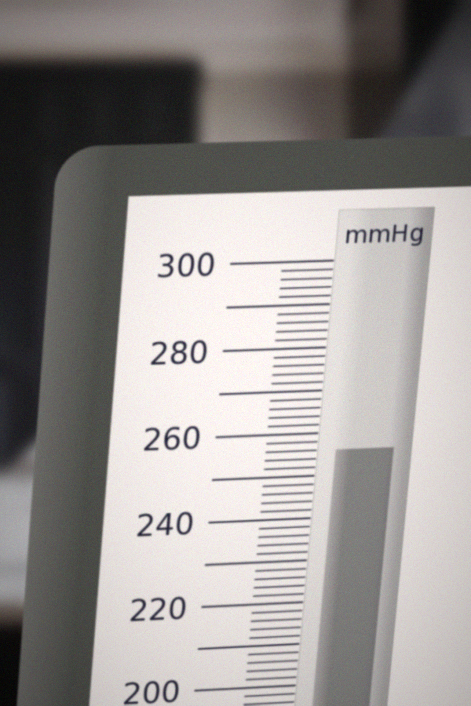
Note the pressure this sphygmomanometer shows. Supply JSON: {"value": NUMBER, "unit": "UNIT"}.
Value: {"value": 256, "unit": "mmHg"}
